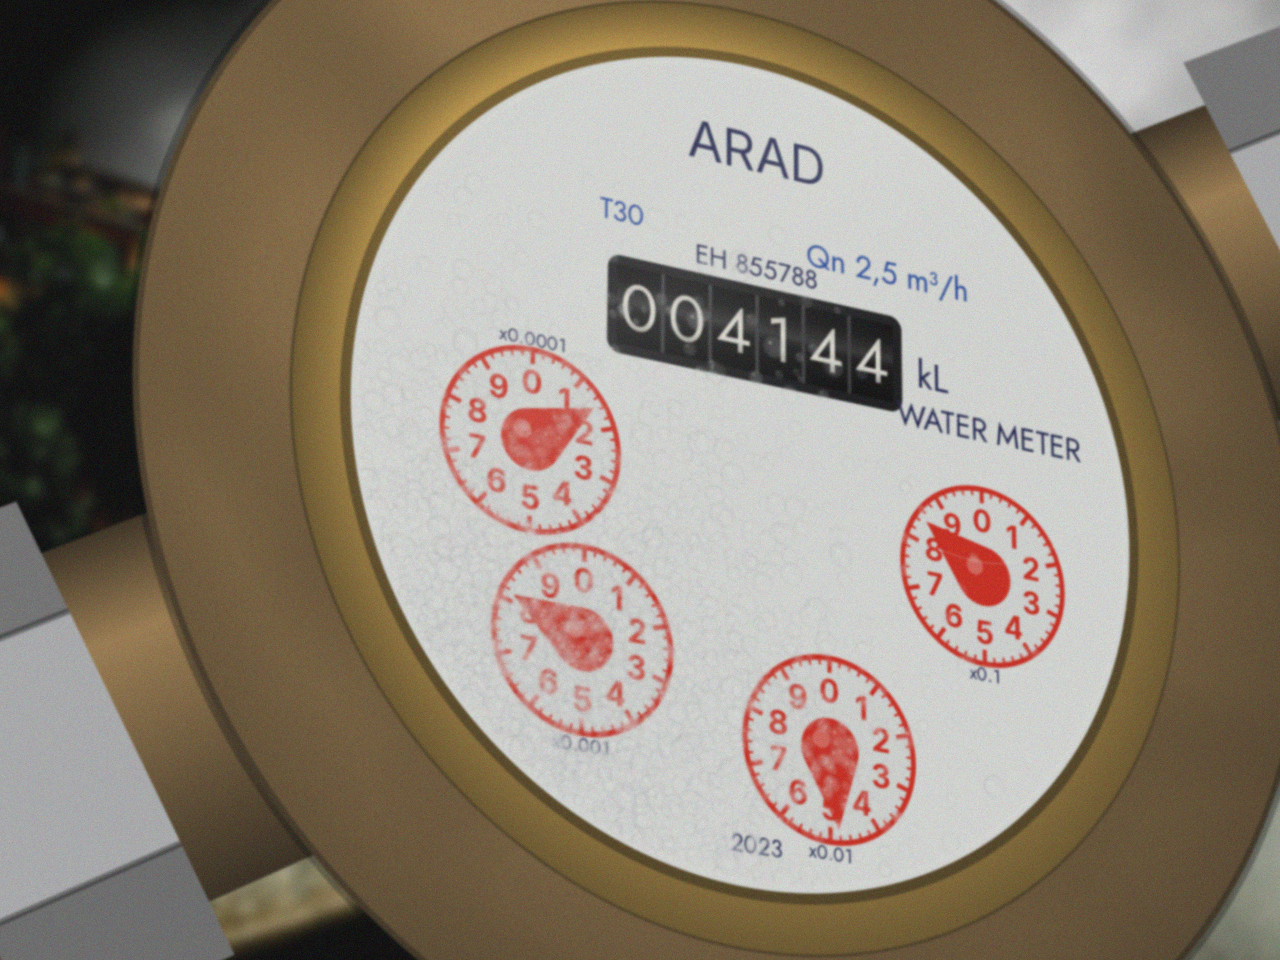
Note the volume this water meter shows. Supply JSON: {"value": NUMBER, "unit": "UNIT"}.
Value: {"value": 4144.8481, "unit": "kL"}
